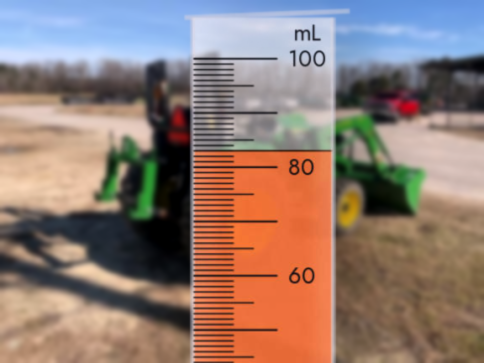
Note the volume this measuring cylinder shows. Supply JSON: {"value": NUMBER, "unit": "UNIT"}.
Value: {"value": 83, "unit": "mL"}
